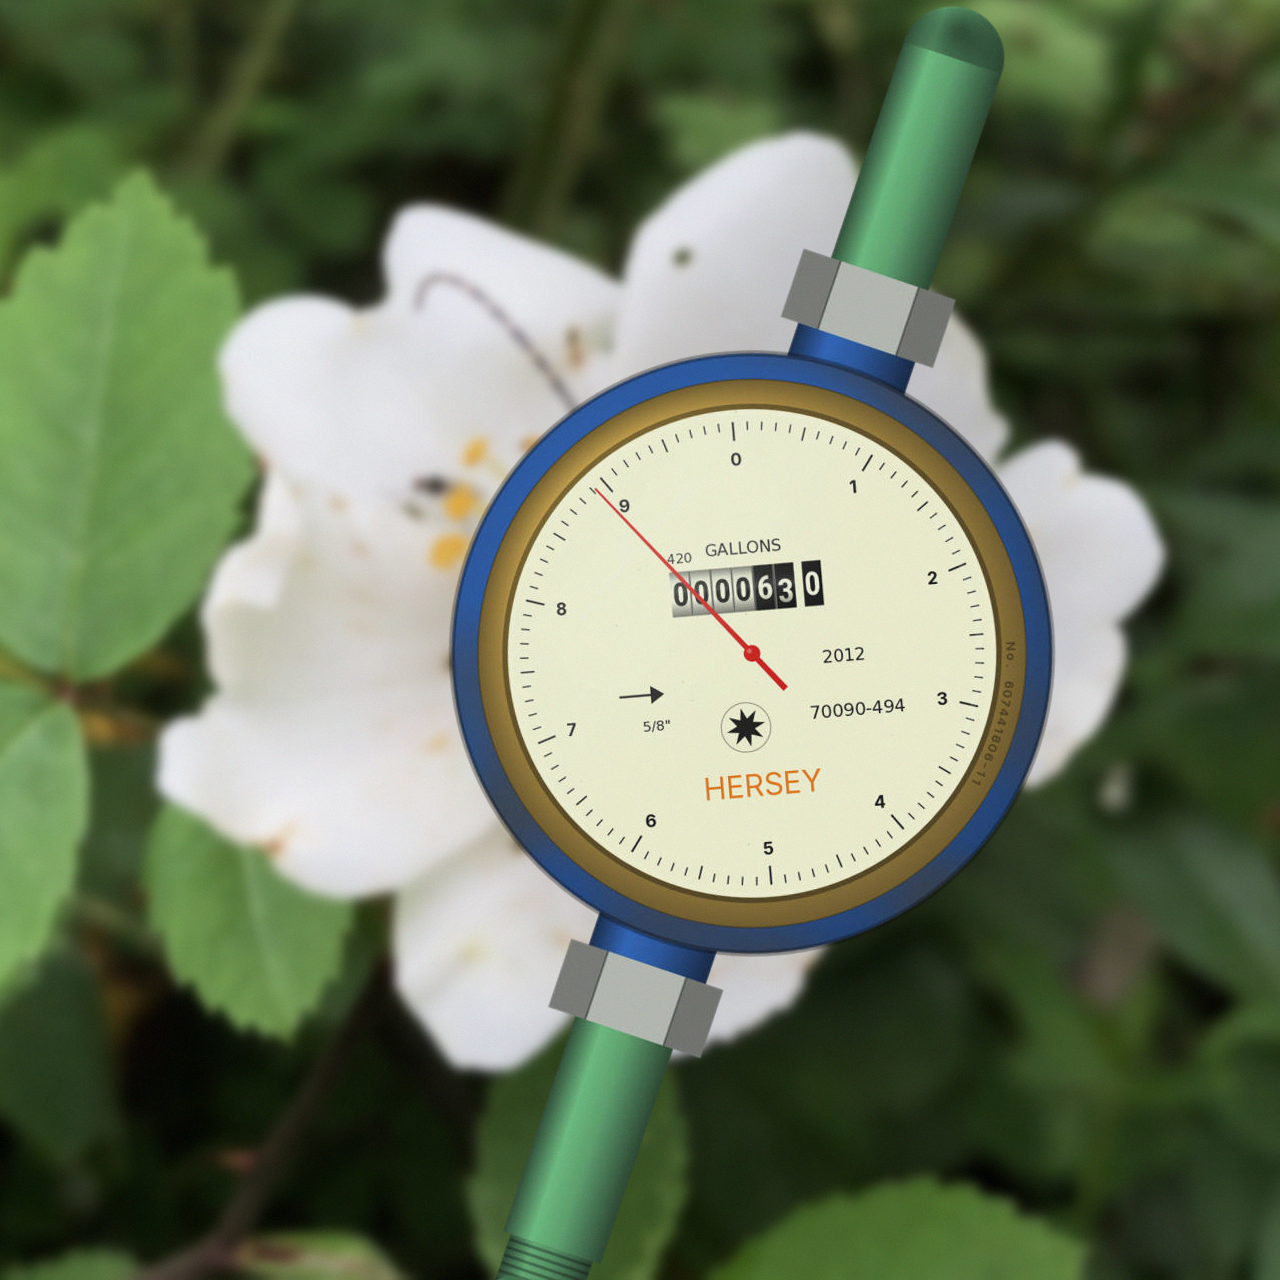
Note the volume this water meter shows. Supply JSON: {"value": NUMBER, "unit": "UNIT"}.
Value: {"value": 628.9, "unit": "gal"}
